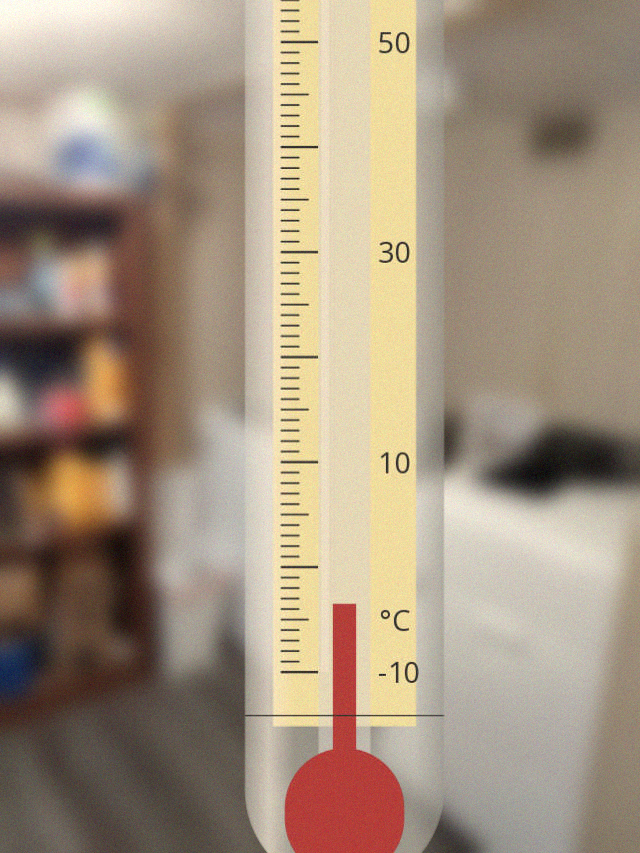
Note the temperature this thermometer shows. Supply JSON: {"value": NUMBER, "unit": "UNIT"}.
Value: {"value": -3.5, "unit": "°C"}
